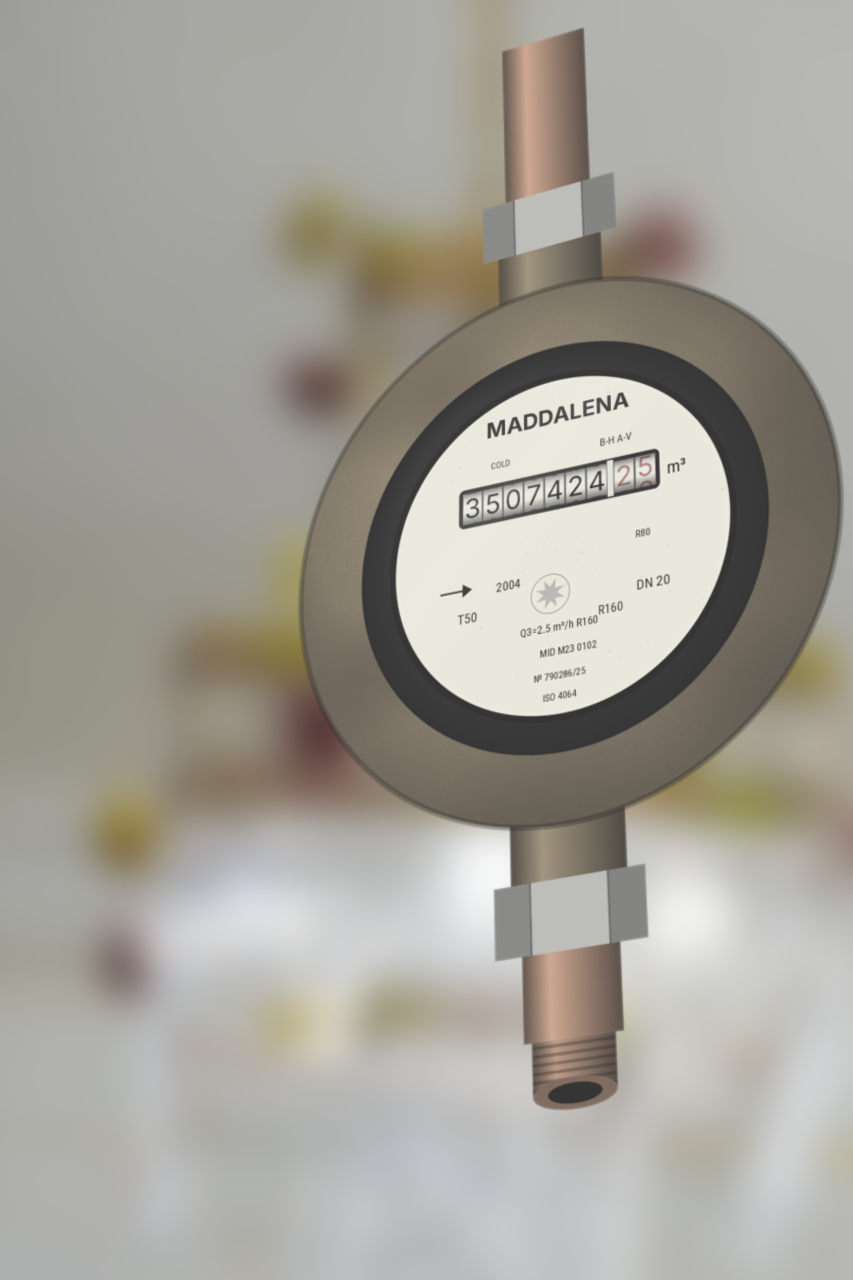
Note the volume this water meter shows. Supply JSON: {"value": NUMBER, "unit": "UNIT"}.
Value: {"value": 3507424.25, "unit": "m³"}
